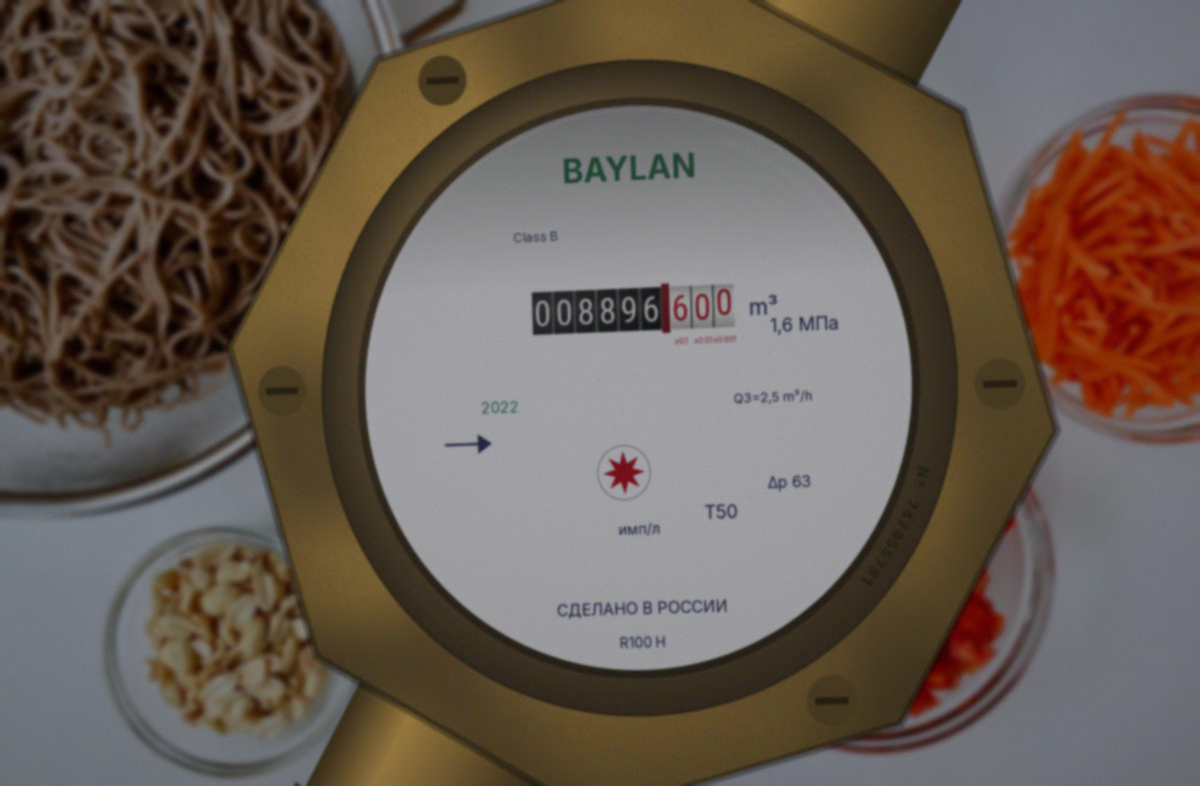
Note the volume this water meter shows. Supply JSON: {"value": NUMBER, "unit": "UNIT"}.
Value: {"value": 8896.600, "unit": "m³"}
